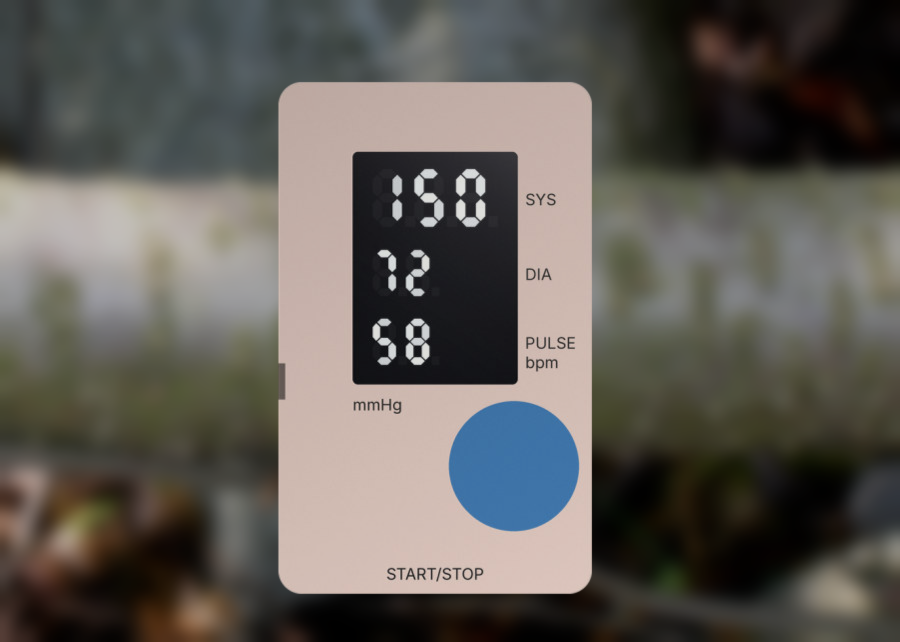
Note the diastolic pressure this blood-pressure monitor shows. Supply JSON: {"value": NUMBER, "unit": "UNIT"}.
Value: {"value": 72, "unit": "mmHg"}
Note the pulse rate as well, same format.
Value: {"value": 58, "unit": "bpm"}
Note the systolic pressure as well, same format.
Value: {"value": 150, "unit": "mmHg"}
